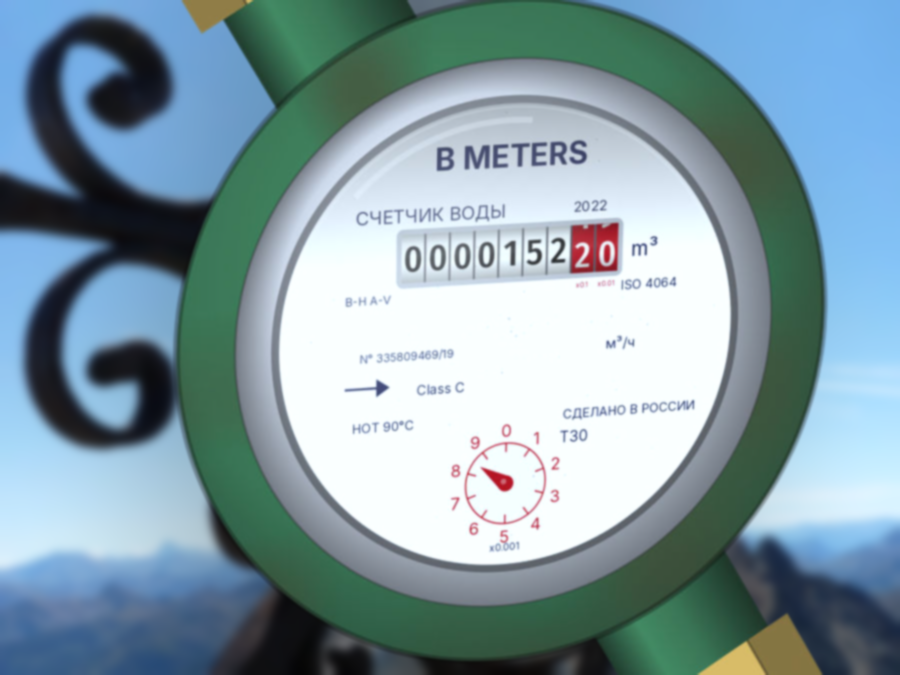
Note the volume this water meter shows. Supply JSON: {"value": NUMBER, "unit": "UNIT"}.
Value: {"value": 152.198, "unit": "m³"}
